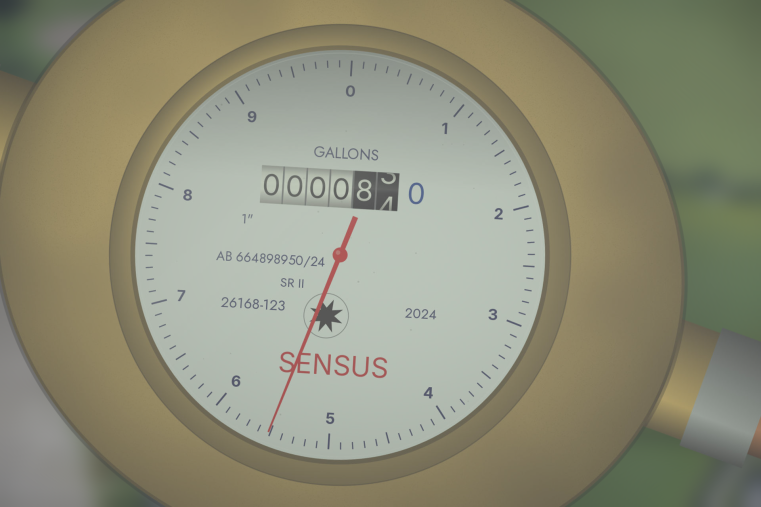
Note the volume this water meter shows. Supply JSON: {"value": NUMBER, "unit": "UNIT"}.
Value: {"value": 835.5, "unit": "gal"}
